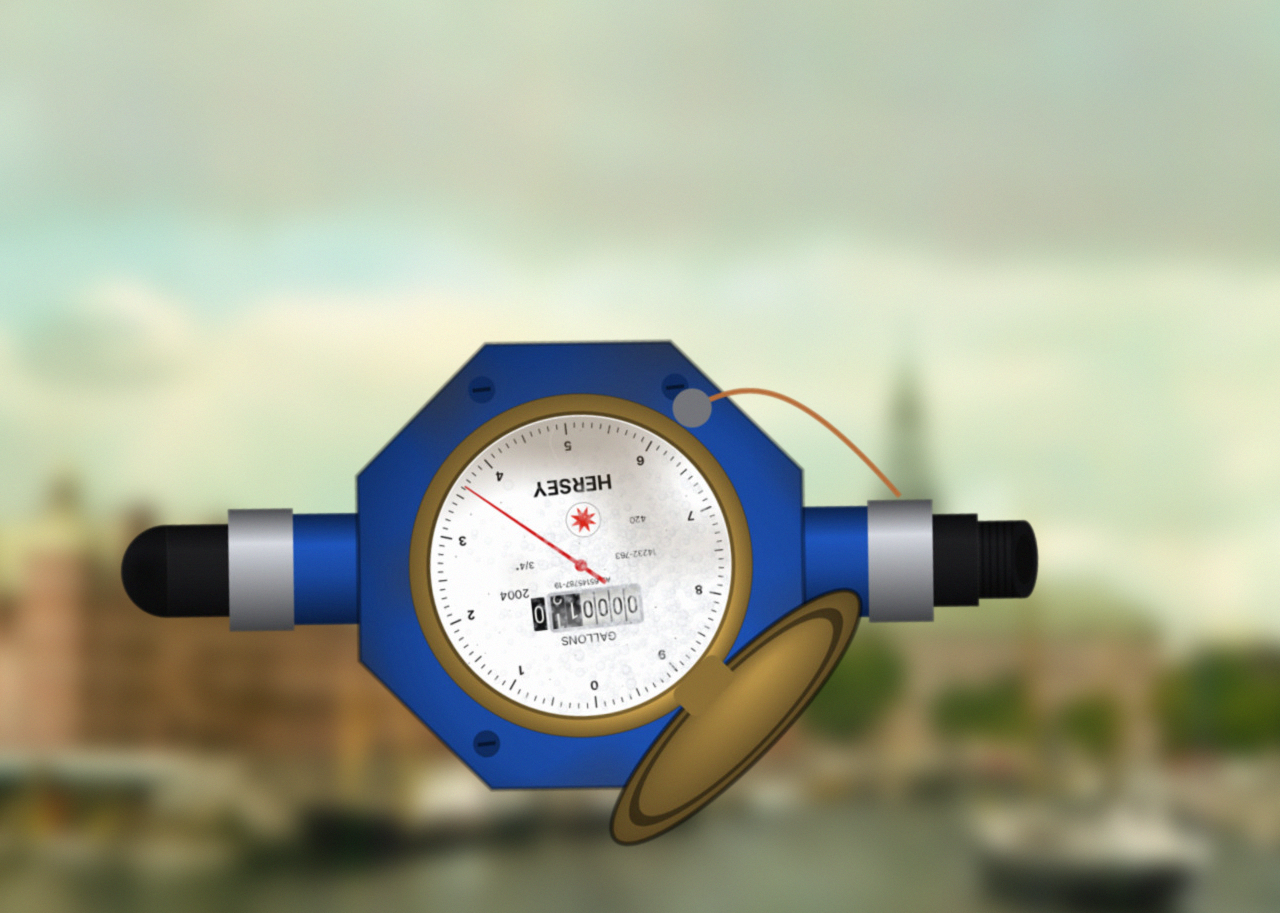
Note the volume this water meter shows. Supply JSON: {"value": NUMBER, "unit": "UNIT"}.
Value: {"value": 113.6, "unit": "gal"}
